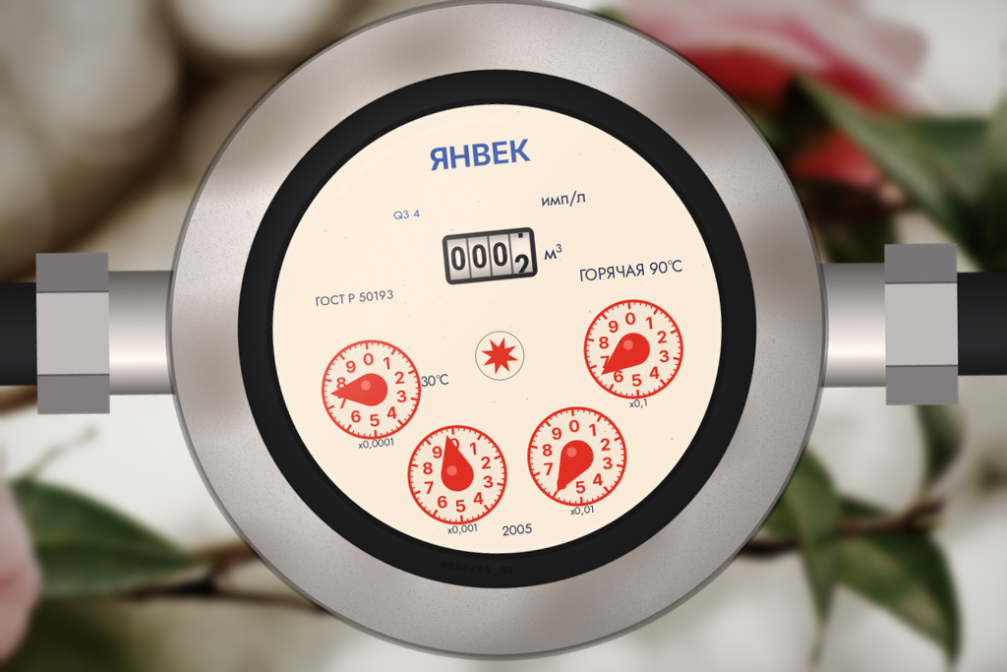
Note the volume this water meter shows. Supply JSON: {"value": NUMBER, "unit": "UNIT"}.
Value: {"value": 1.6597, "unit": "m³"}
